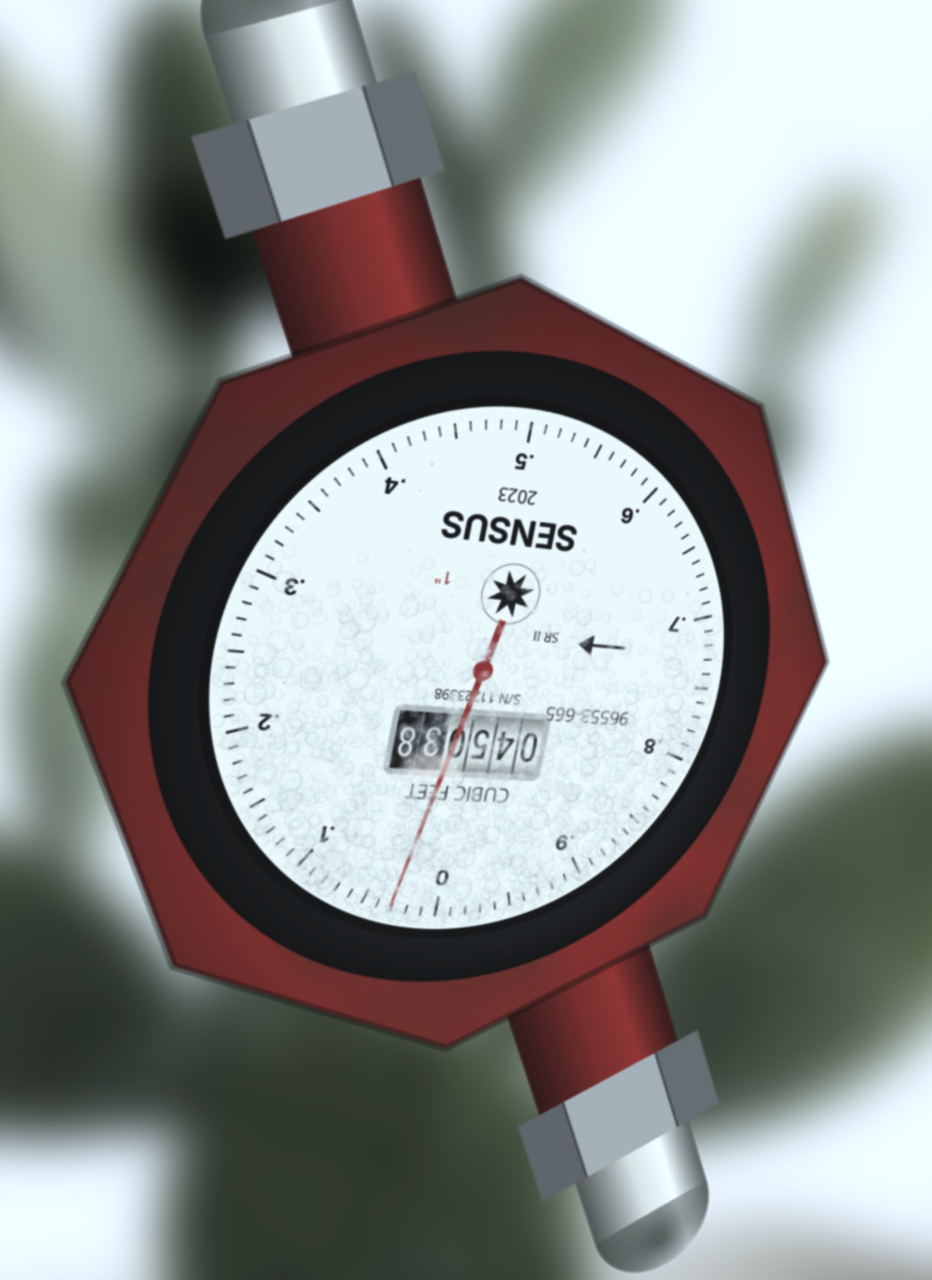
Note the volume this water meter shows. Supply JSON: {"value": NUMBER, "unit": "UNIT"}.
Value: {"value": 45038.03, "unit": "ft³"}
